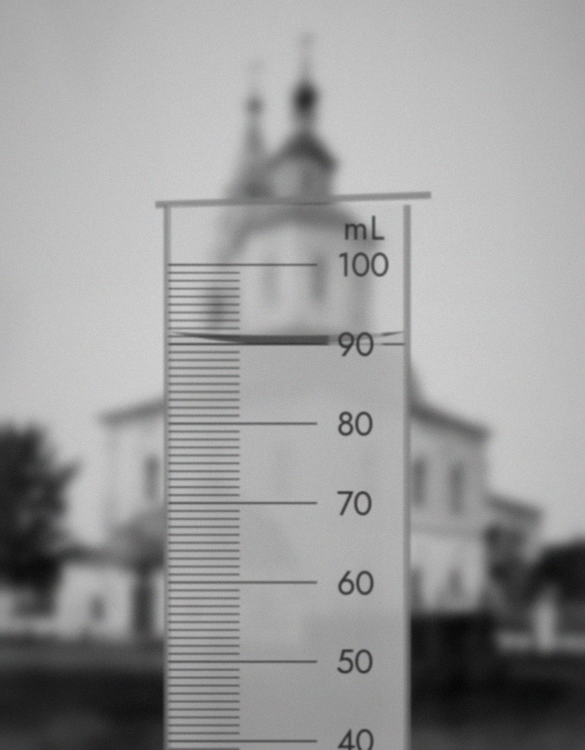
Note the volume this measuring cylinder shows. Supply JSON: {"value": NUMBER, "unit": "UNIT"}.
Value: {"value": 90, "unit": "mL"}
